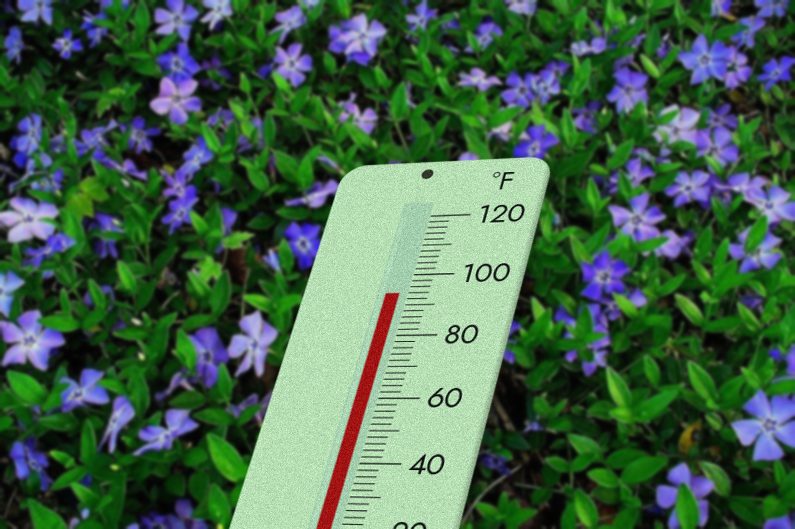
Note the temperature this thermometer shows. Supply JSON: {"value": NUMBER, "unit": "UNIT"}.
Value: {"value": 94, "unit": "°F"}
